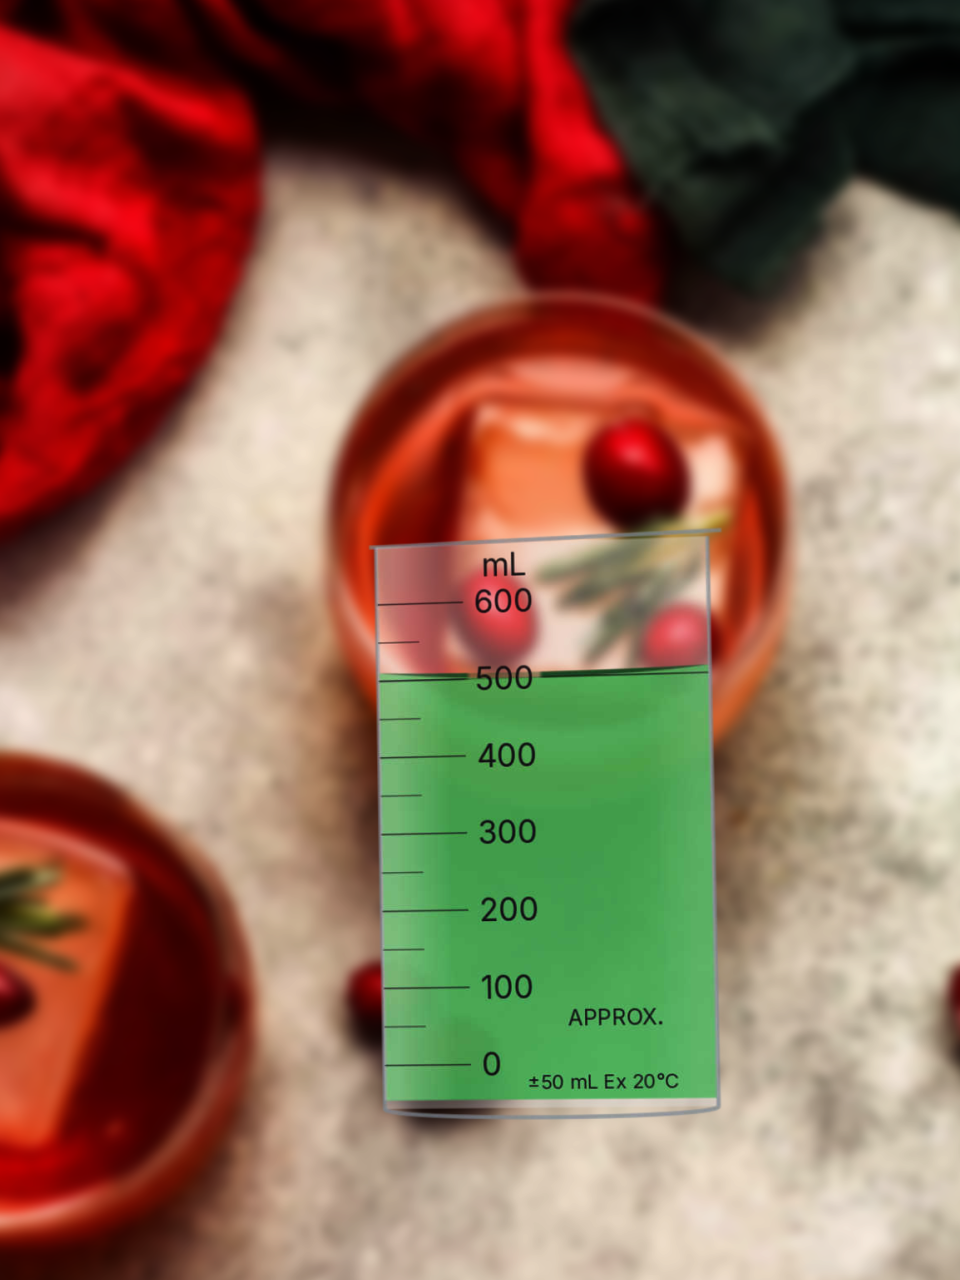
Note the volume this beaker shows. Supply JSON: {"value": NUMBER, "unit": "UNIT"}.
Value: {"value": 500, "unit": "mL"}
